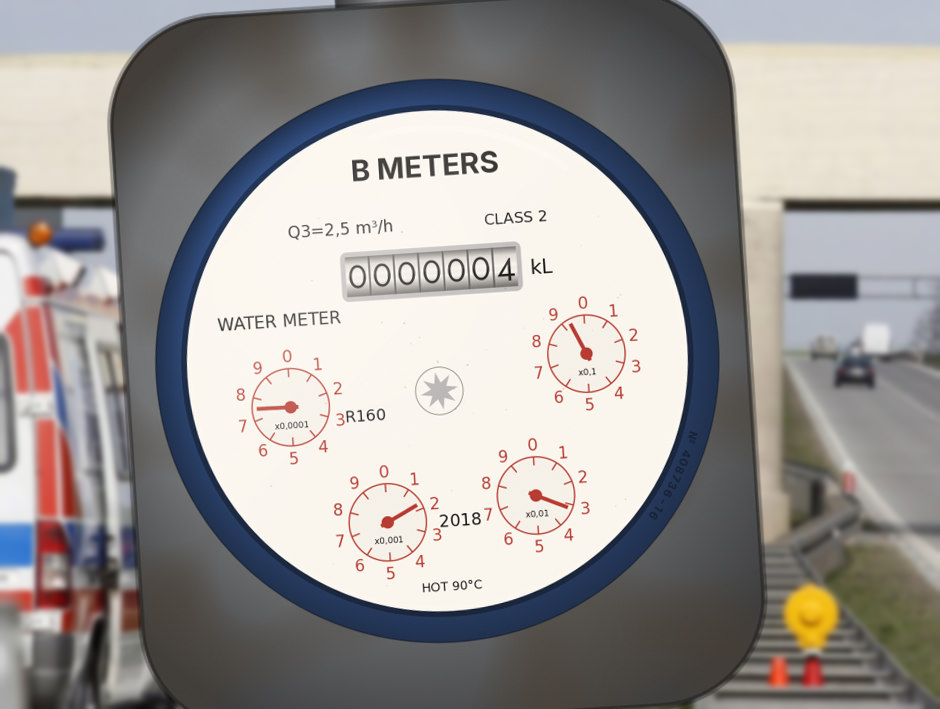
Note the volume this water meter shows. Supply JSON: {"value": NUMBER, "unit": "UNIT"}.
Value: {"value": 3.9317, "unit": "kL"}
